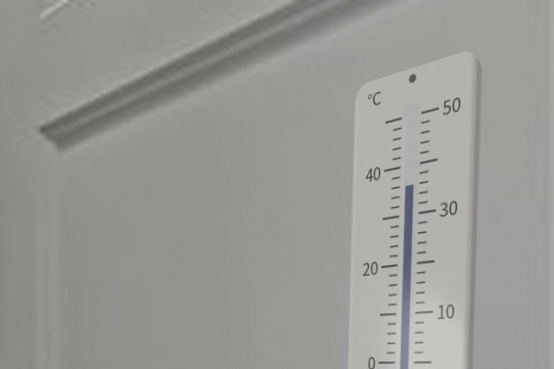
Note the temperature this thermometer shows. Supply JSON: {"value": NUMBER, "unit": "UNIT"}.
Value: {"value": 36, "unit": "°C"}
